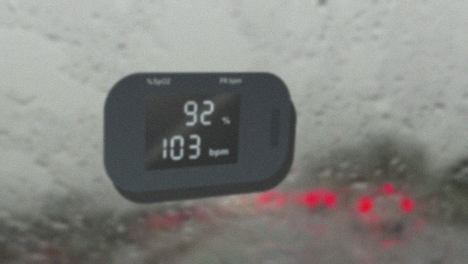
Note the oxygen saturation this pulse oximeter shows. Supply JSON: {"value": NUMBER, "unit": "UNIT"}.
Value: {"value": 92, "unit": "%"}
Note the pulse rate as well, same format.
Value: {"value": 103, "unit": "bpm"}
